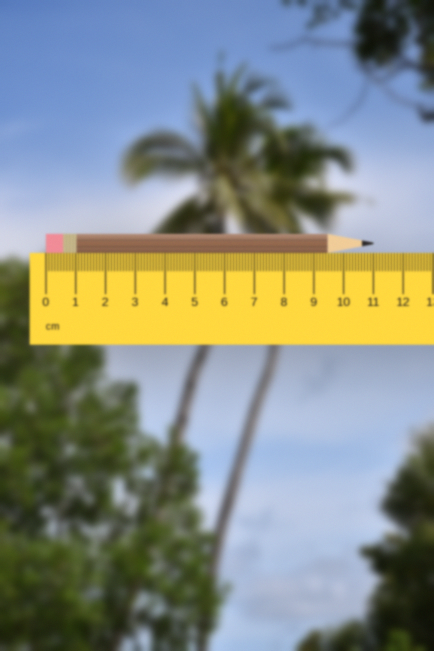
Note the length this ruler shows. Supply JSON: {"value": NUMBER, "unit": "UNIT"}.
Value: {"value": 11, "unit": "cm"}
